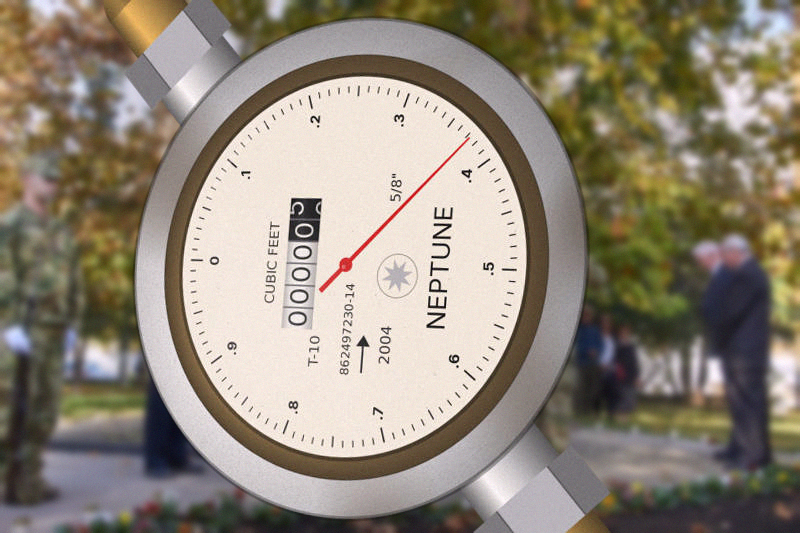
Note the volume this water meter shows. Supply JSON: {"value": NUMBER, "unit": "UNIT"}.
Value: {"value": 5.37, "unit": "ft³"}
